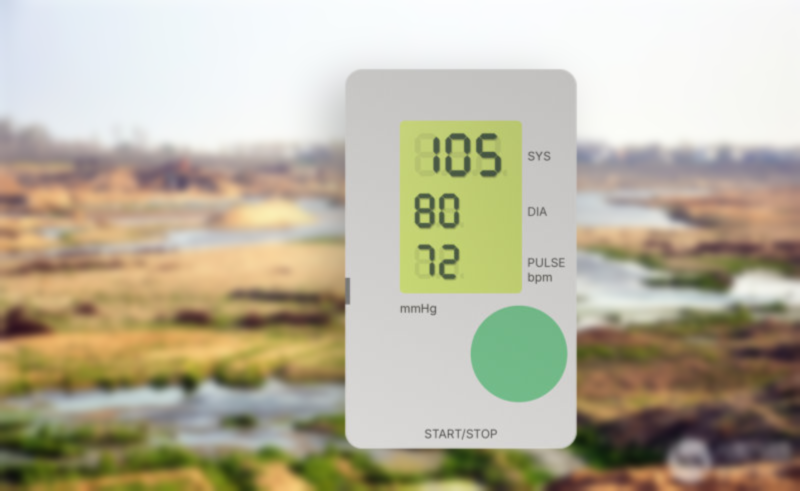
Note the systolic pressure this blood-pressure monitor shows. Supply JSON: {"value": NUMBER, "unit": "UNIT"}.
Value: {"value": 105, "unit": "mmHg"}
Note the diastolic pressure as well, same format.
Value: {"value": 80, "unit": "mmHg"}
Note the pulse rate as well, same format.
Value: {"value": 72, "unit": "bpm"}
